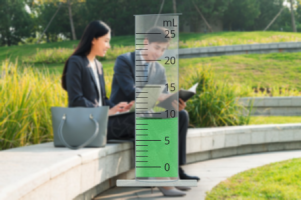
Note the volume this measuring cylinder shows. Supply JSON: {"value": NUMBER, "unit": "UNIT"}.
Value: {"value": 9, "unit": "mL"}
